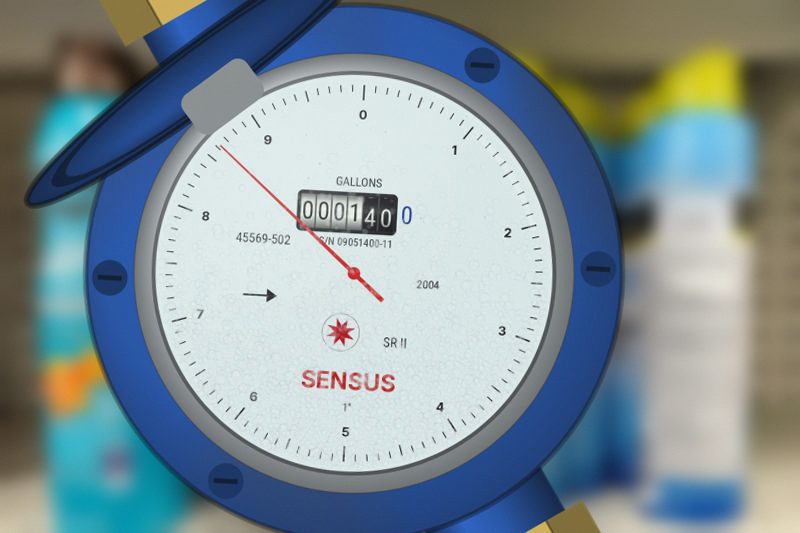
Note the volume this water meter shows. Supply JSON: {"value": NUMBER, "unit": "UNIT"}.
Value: {"value": 1398.6, "unit": "gal"}
